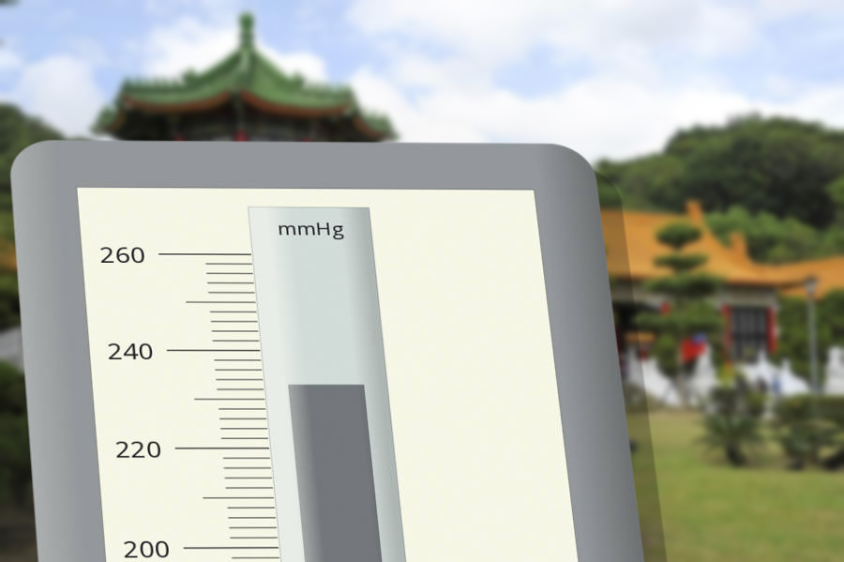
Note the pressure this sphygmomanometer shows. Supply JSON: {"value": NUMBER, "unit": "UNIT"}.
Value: {"value": 233, "unit": "mmHg"}
